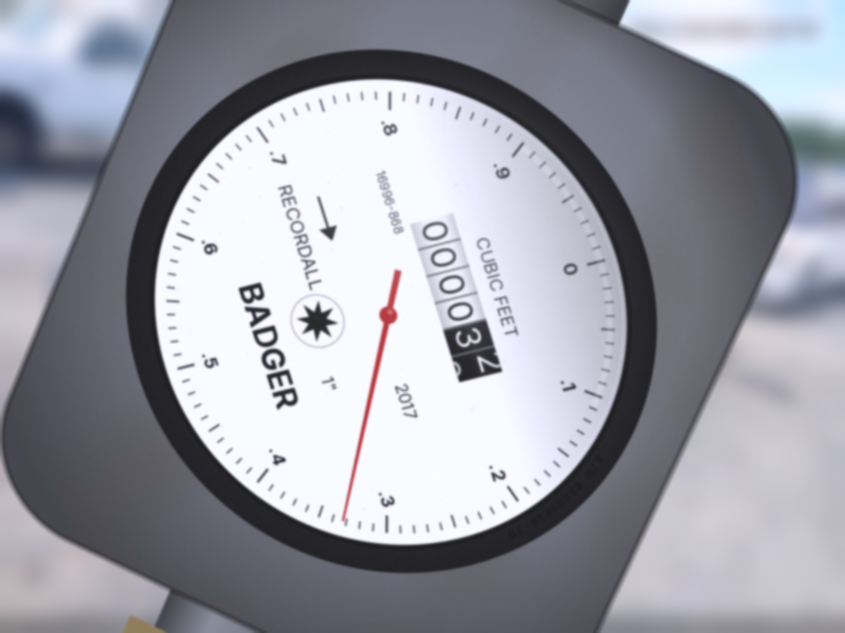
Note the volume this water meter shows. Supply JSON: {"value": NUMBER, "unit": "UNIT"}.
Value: {"value": 32.33, "unit": "ft³"}
